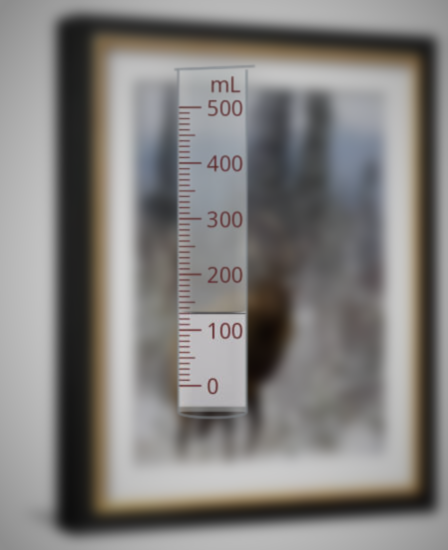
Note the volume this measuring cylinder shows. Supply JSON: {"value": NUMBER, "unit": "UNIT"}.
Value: {"value": 130, "unit": "mL"}
